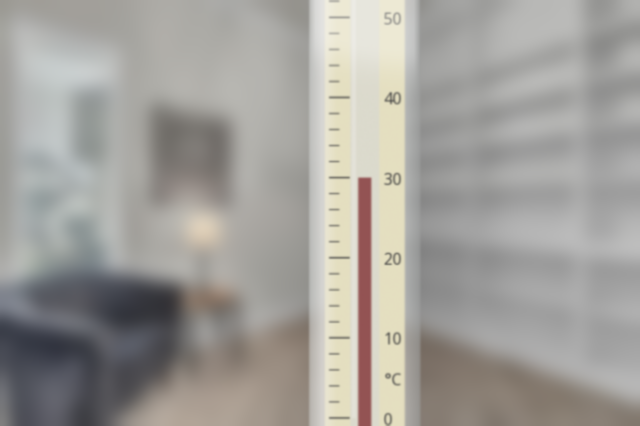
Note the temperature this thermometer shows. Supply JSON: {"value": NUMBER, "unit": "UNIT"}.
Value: {"value": 30, "unit": "°C"}
